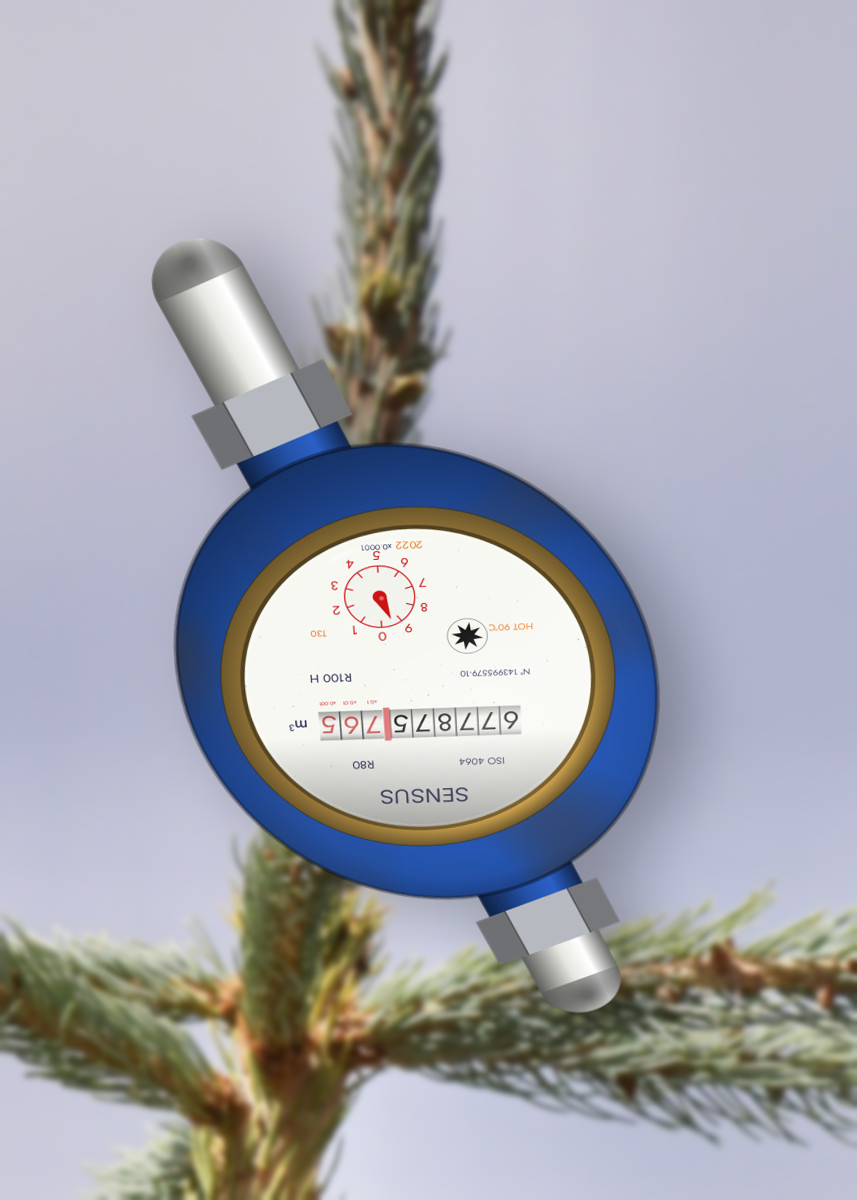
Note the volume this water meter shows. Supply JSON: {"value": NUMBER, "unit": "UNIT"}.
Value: {"value": 677875.7649, "unit": "m³"}
